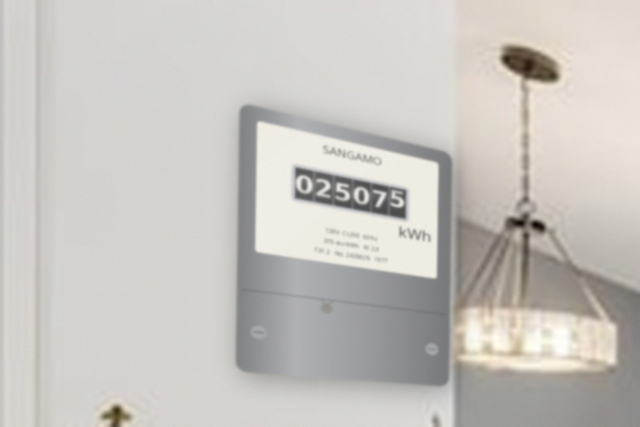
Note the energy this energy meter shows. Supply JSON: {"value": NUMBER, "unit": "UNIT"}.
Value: {"value": 25075, "unit": "kWh"}
